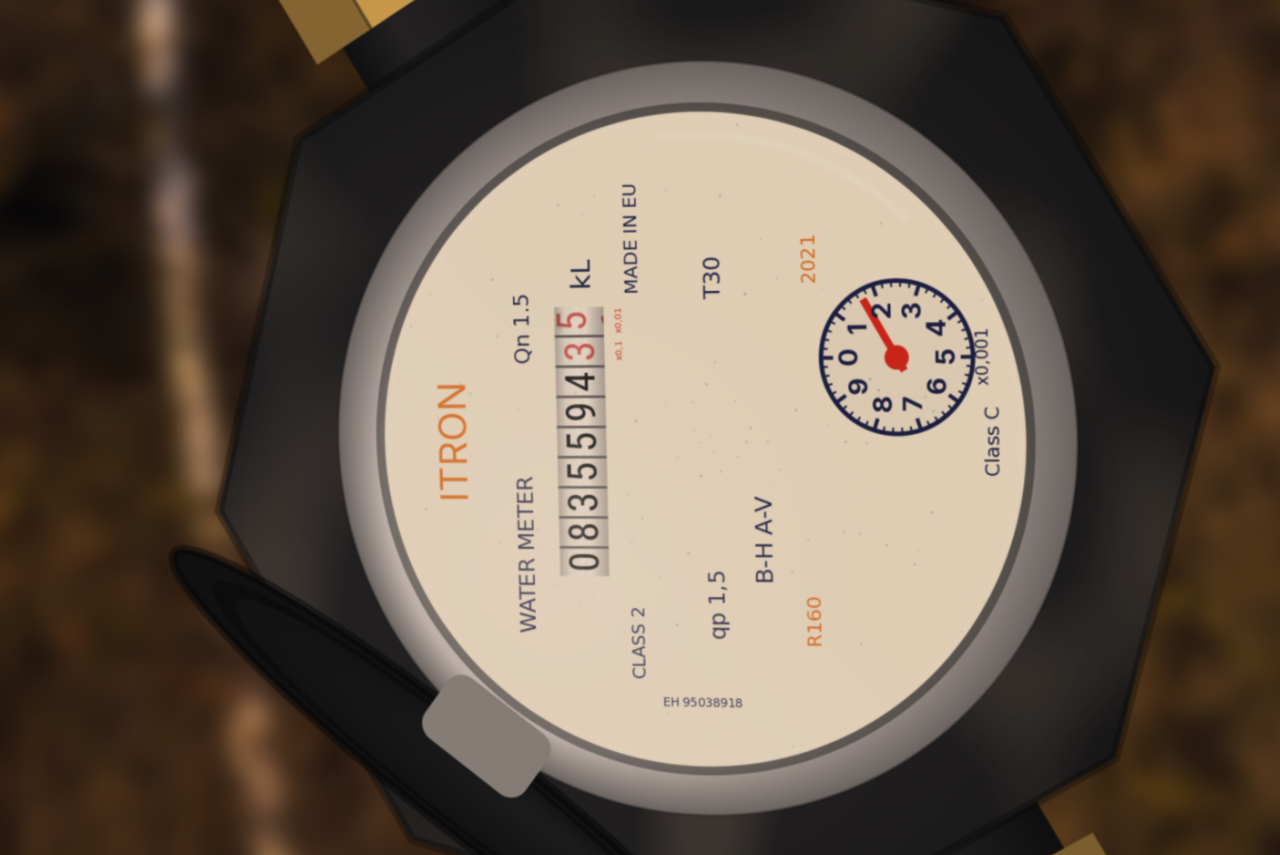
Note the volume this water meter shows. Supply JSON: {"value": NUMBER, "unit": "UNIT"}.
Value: {"value": 835594.351, "unit": "kL"}
